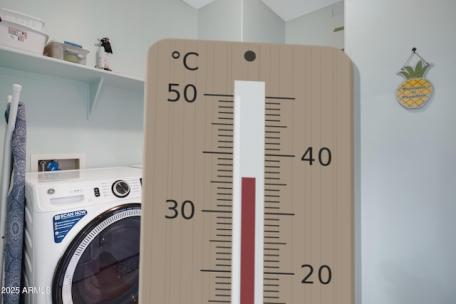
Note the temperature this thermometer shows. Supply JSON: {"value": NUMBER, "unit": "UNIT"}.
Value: {"value": 36, "unit": "°C"}
